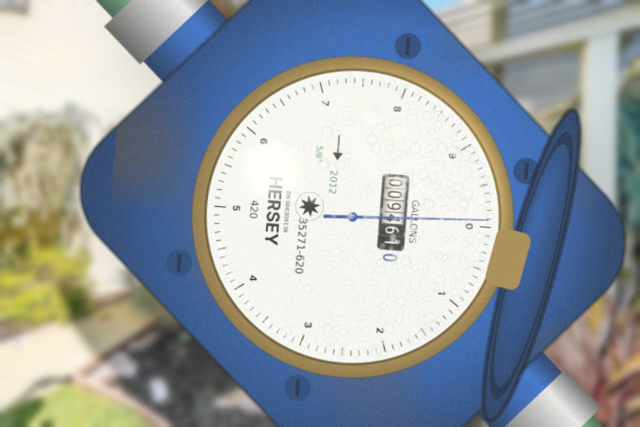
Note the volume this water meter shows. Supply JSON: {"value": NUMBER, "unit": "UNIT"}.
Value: {"value": 94609.9, "unit": "gal"}
